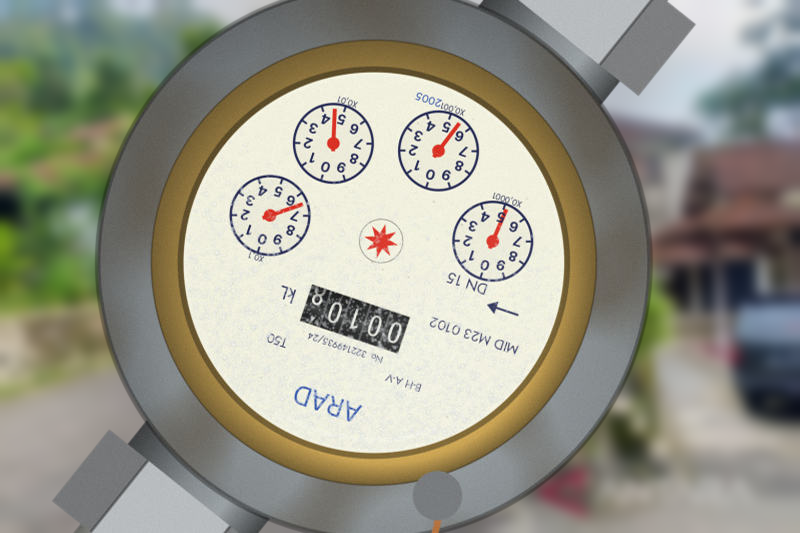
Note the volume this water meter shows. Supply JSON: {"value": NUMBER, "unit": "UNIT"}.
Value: {"value": 107.6455, "unit": "kL"}
